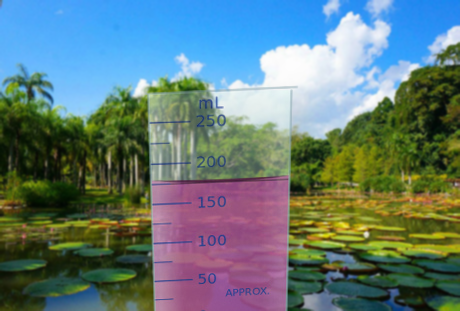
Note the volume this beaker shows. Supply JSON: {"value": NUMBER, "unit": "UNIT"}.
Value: {"value": 175, "unit": "mL"}
